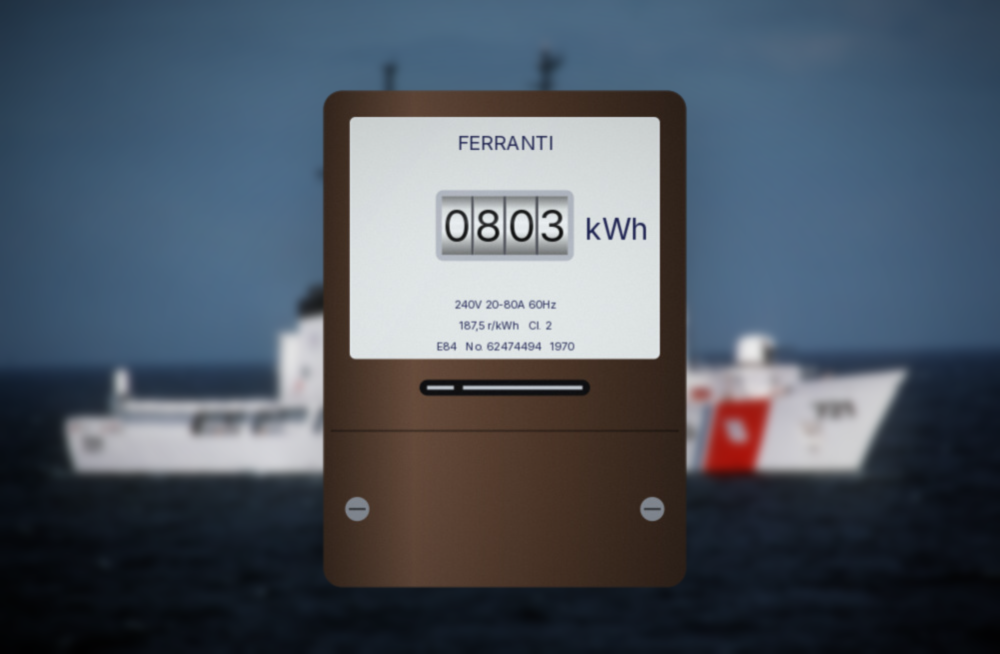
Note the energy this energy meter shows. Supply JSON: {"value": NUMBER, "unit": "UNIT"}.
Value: {"value": 803, "unit": "kWh"}
